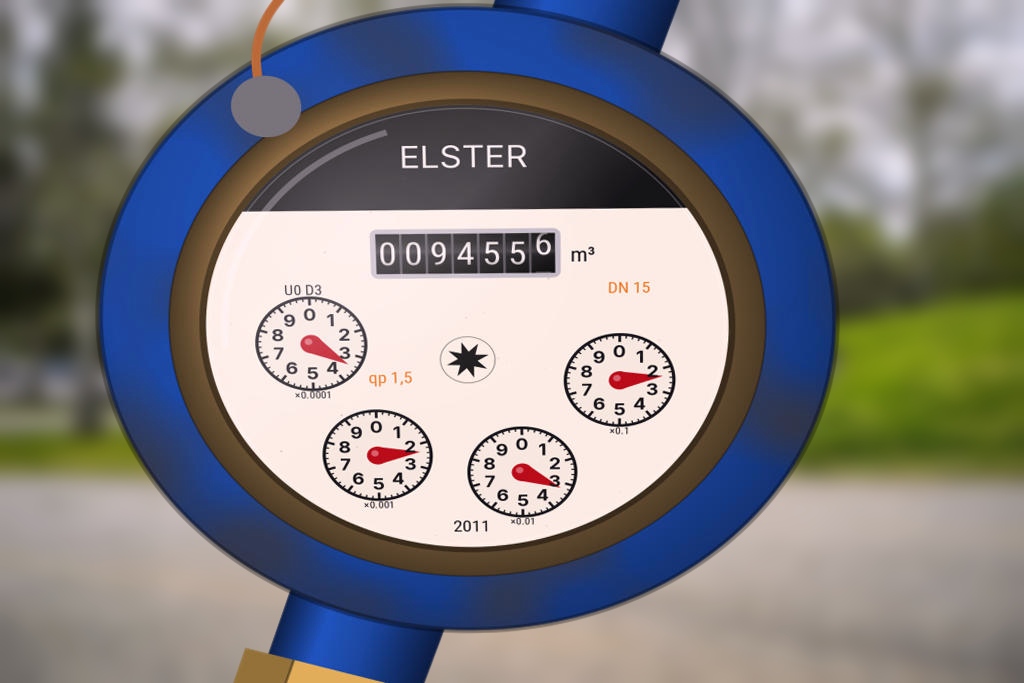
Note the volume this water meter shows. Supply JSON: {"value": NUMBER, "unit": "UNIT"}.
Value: {"value": 94556.2323, "unit": "m³"}
